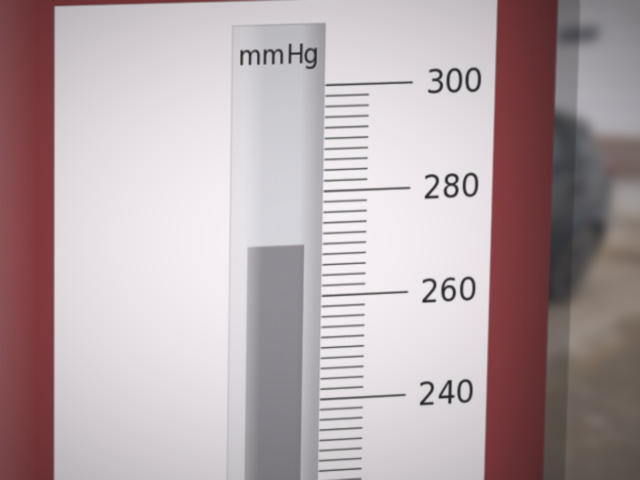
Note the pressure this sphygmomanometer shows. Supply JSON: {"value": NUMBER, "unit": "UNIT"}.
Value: {"value": 270, "unit": "mmHg"}
